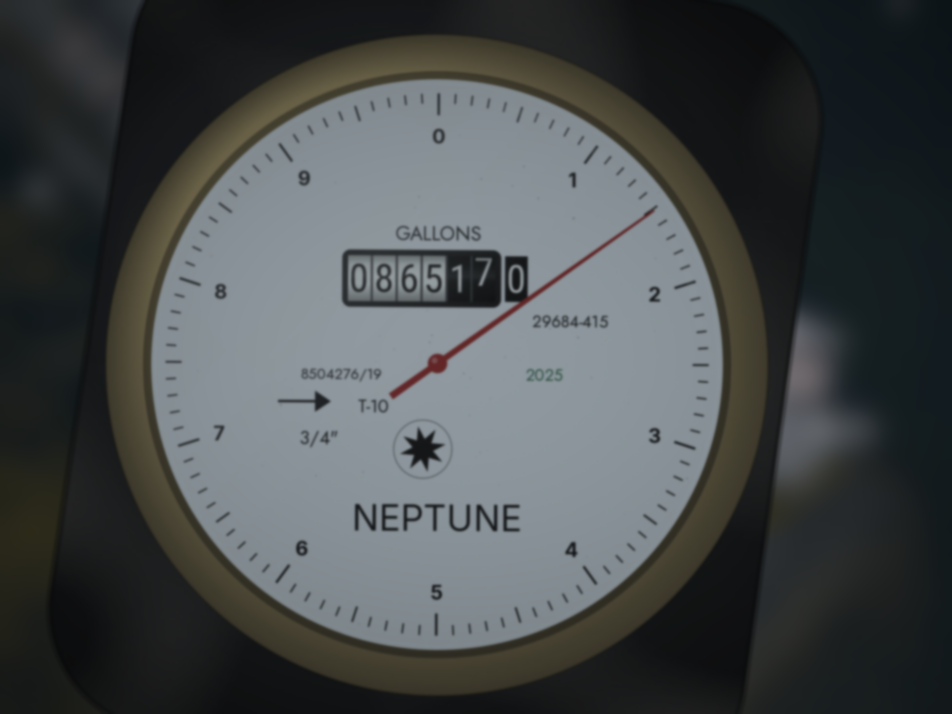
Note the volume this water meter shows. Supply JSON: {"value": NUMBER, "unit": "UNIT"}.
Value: {"value": 865171.5, "unit": "gal"}
